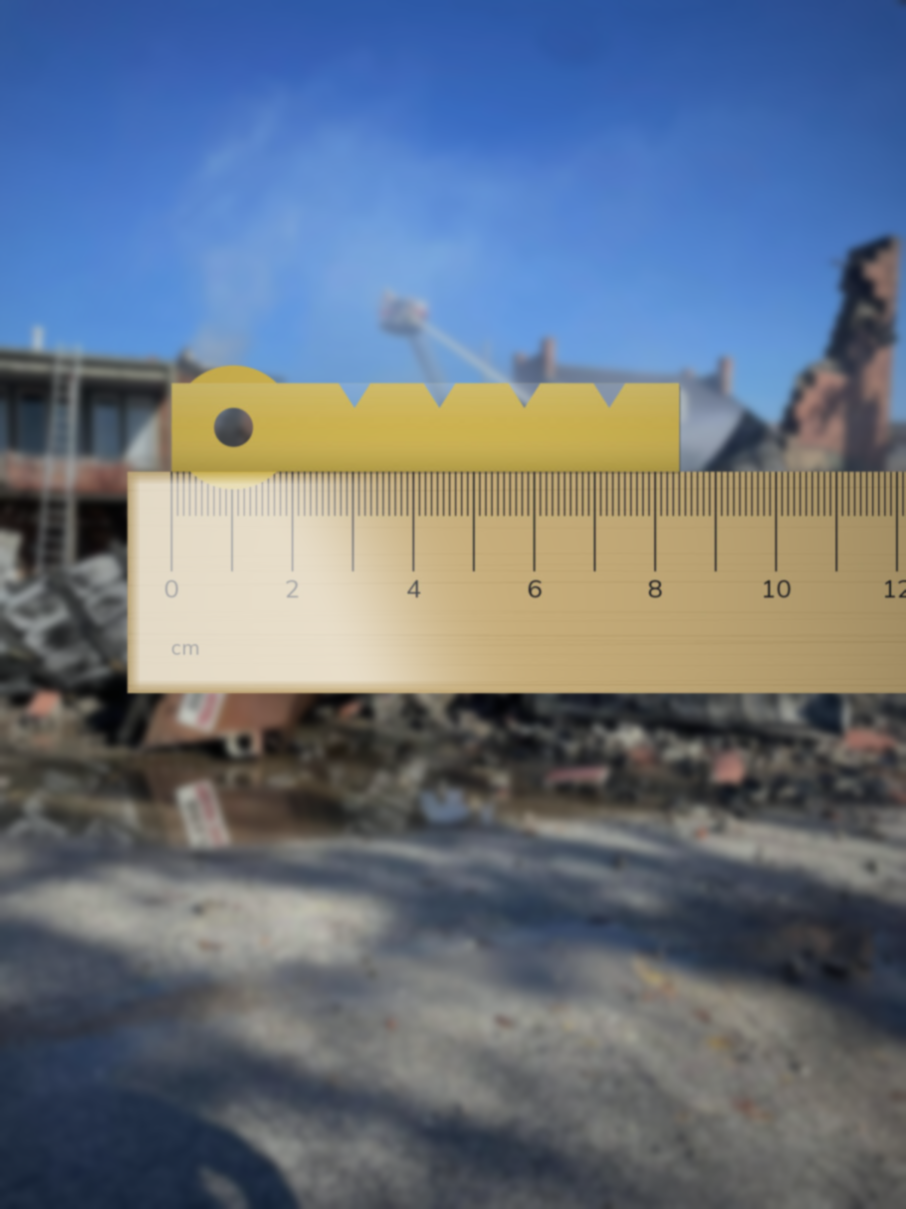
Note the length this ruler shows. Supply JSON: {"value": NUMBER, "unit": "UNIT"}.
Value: {"value": 8.4, "unit": "cm"}
